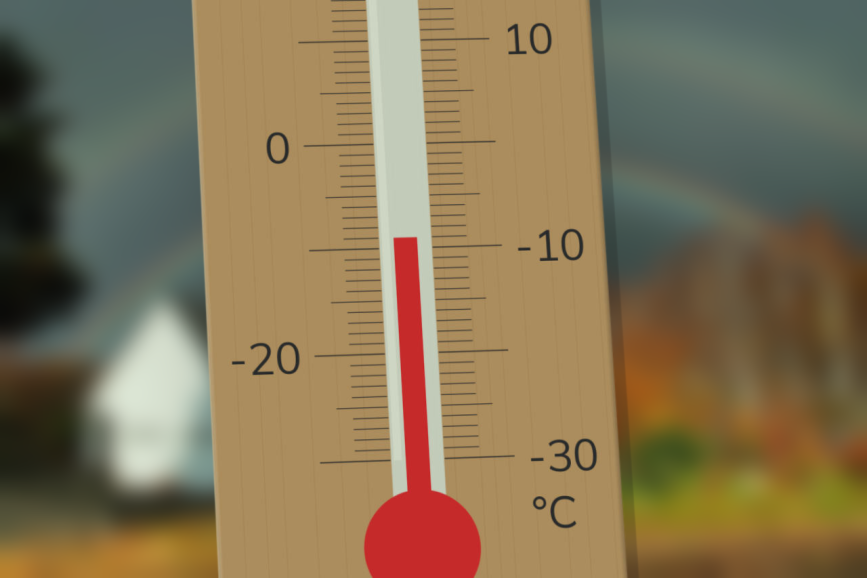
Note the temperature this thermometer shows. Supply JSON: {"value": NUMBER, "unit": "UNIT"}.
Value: {"value": -9, "unit": "°C"}
